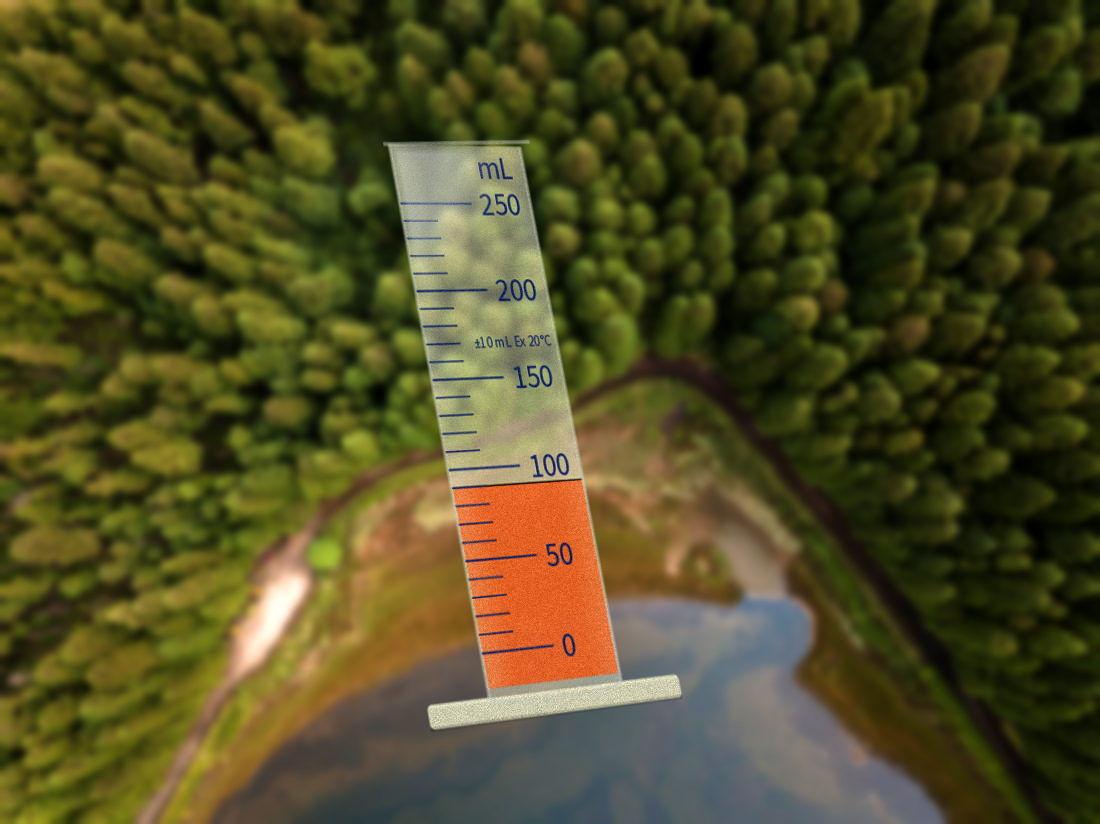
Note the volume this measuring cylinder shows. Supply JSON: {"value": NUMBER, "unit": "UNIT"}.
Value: {"value": 90, "unit": "mL"}
